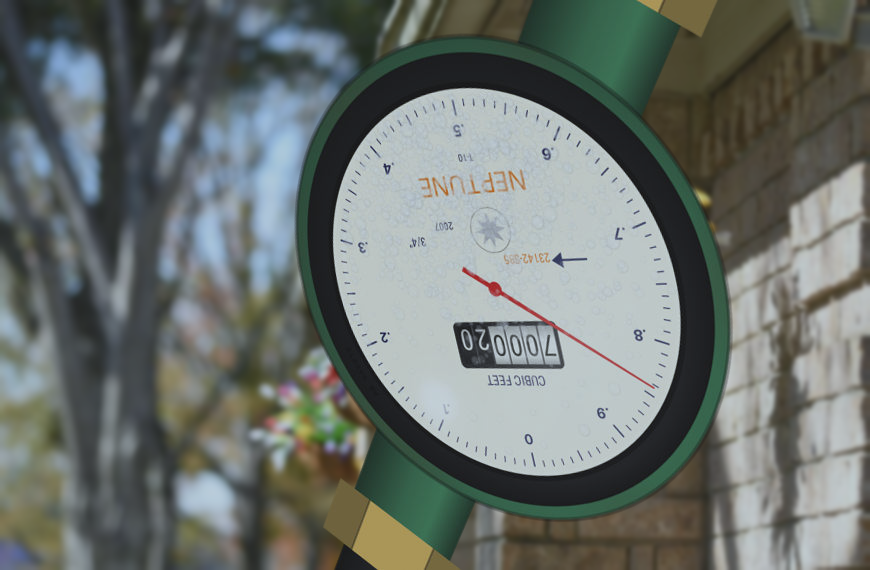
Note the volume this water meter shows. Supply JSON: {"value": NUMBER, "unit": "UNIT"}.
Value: {"value": 700019.84, "unit": "ft³"}
